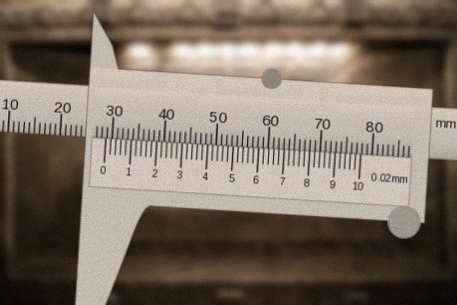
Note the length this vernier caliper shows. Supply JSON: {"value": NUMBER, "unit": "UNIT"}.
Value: {"value": 28.8, "unit": "mm"}
